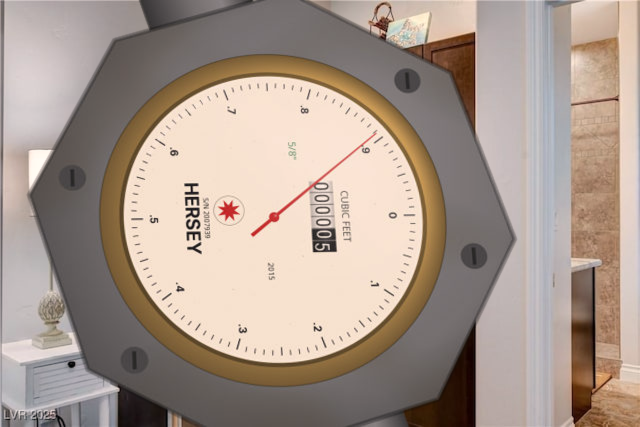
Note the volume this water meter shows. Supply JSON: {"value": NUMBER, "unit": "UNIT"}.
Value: {"value": 4.89, "unit": "ft³"}
